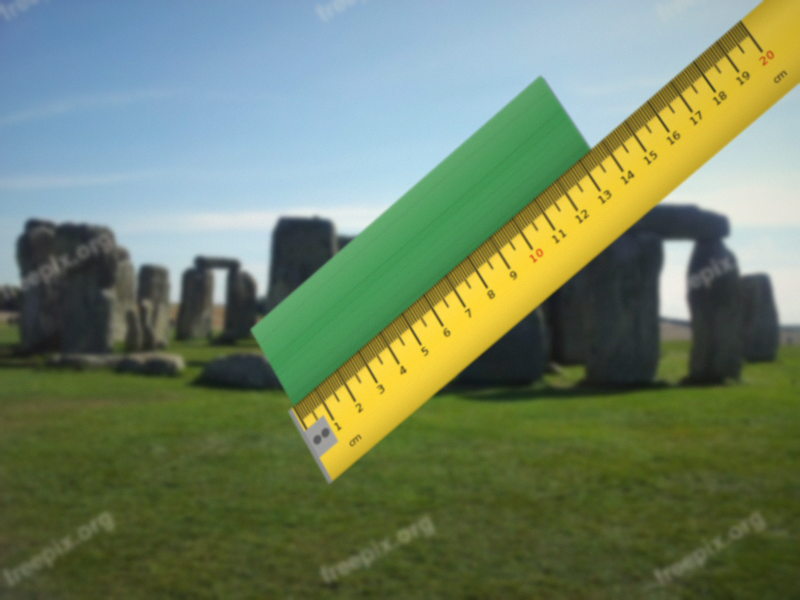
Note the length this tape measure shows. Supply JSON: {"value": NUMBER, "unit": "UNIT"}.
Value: {"value": 13.5, "unit": "cm"}
